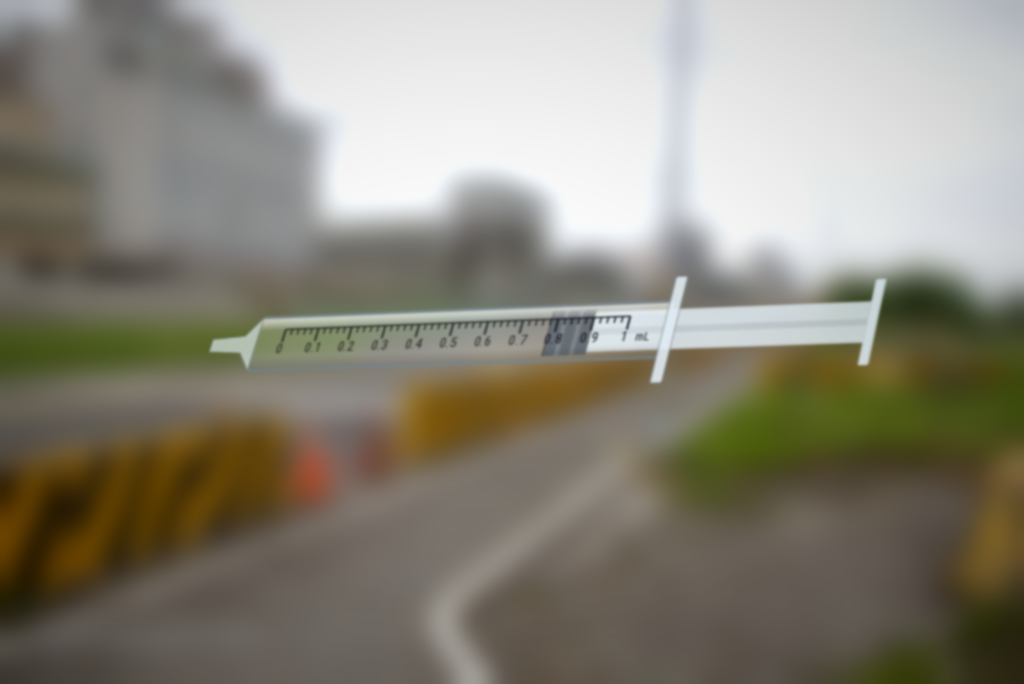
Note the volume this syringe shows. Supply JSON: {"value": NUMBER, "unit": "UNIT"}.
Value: {"value": 0.78, "unit": "mL"}
